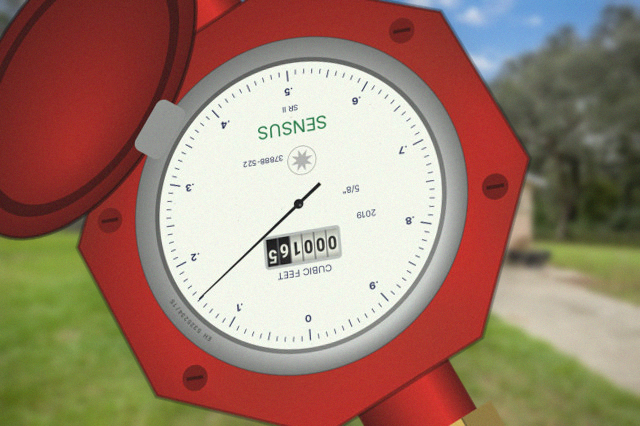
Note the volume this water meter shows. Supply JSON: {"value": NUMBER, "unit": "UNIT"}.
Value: {"value": 165.15, "unit": "ft³"}
